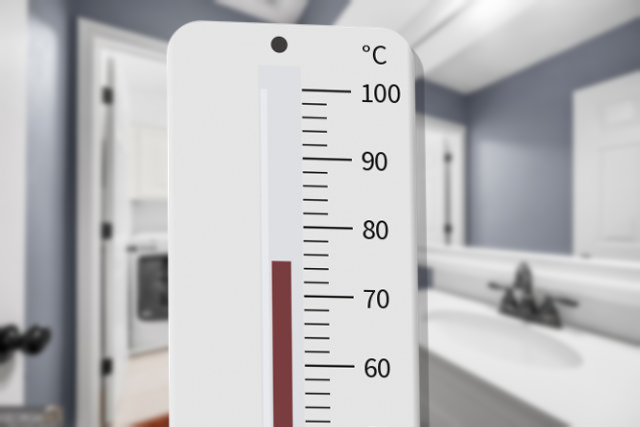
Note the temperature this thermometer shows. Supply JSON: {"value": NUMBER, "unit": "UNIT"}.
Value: {"value": 75, "unit": "°C"}
